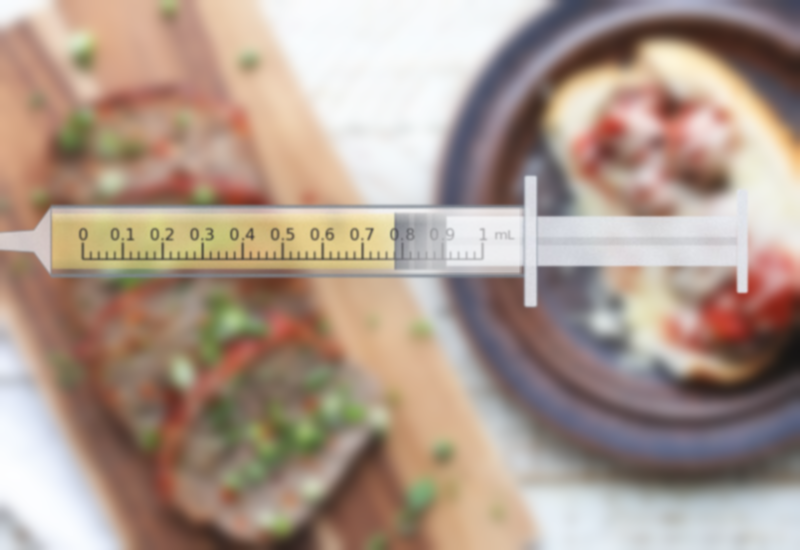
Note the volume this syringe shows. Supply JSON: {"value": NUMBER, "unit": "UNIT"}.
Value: {"value": 0.78, "unit": "mL"}
